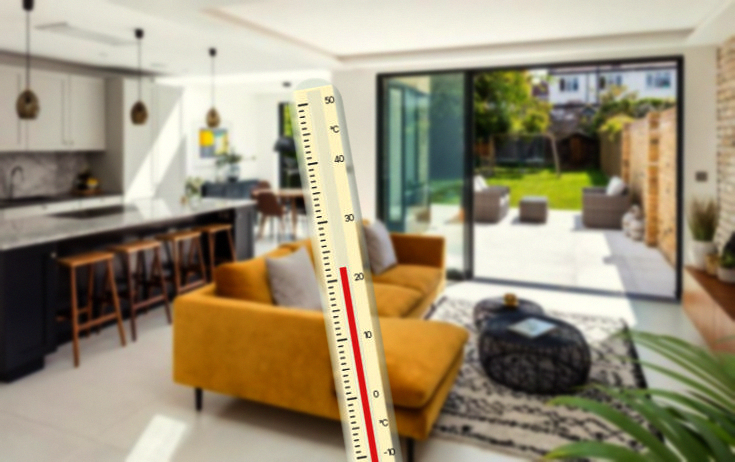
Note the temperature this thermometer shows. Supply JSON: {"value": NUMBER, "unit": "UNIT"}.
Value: {"value": 22, "unit": "°C"}
